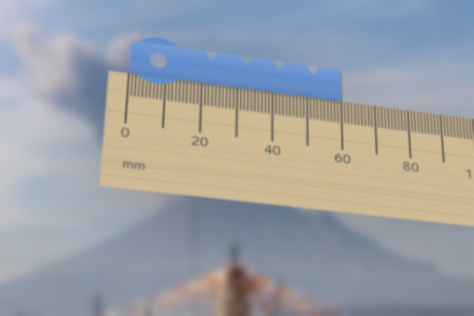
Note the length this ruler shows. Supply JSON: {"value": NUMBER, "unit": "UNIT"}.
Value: {"value": 60, "unit": "mm"}
